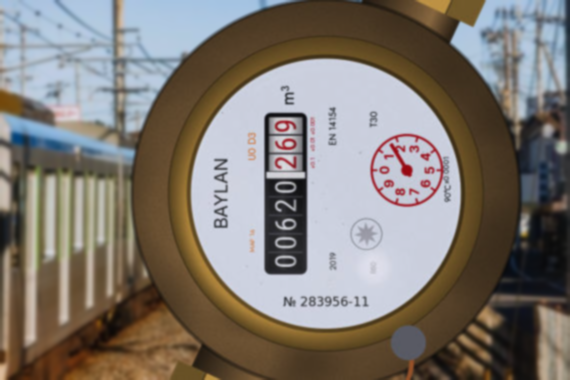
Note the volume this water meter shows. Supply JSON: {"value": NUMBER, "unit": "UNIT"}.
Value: {"value": 620.2691, "unit": "m³"}
